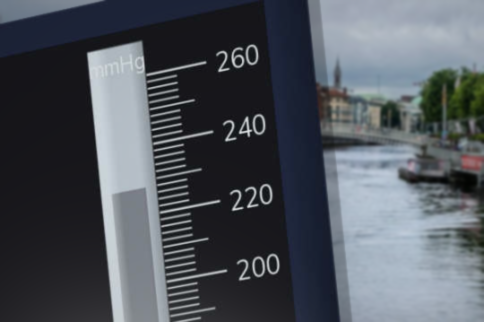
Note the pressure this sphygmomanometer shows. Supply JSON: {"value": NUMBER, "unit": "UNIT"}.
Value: {"value": 228, "unit": "mmHg"}
